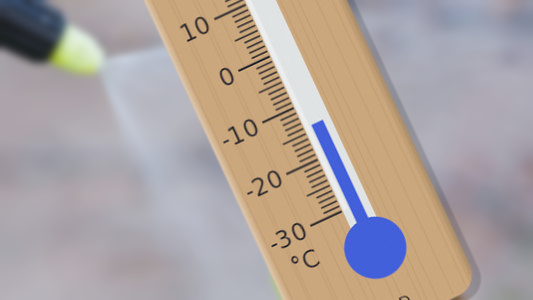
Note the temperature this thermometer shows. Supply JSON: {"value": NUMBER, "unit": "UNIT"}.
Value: {"value": -14, "unit": "°C"}
